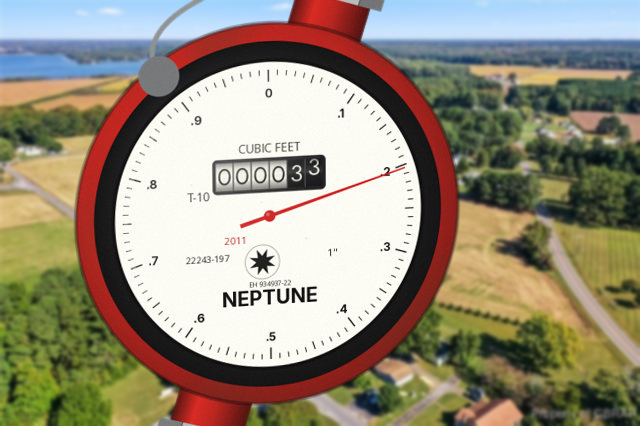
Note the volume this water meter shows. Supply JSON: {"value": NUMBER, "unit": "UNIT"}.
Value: {"value": 33.20, "unit": "ft³"}
